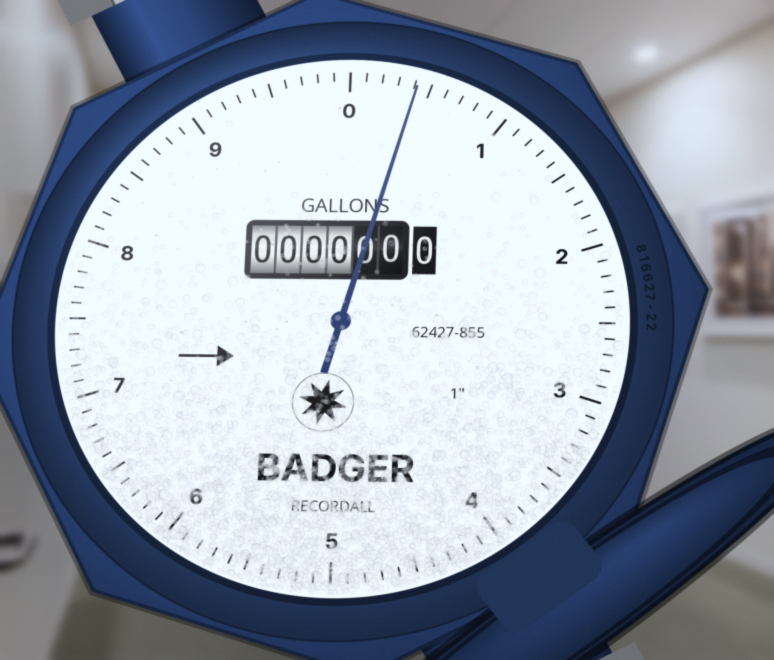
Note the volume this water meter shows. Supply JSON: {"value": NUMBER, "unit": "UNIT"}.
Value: {"value": 0.4, "unit": "gal"}
